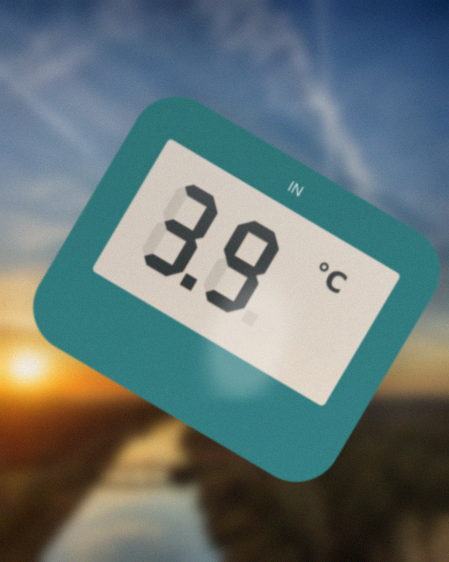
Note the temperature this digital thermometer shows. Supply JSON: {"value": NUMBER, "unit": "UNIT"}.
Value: {"value": 3.9, "unit": "°C"}
